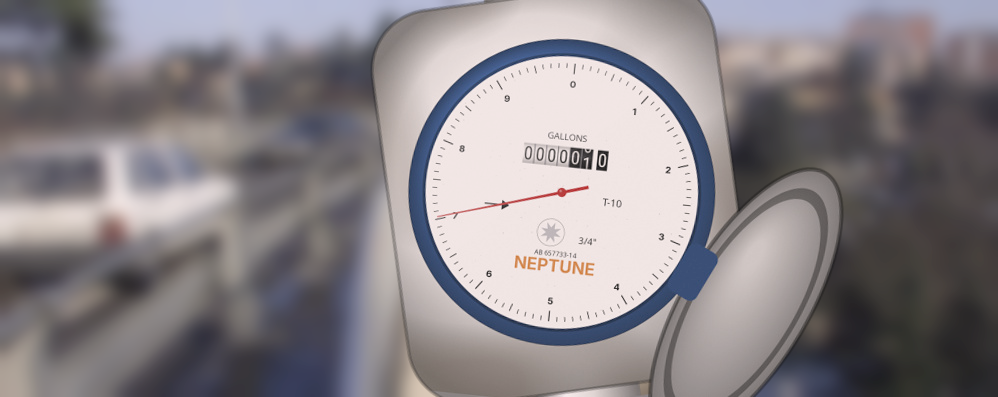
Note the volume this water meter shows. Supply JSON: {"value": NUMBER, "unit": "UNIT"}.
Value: {"value": 7.0, "unit": "gal"}
